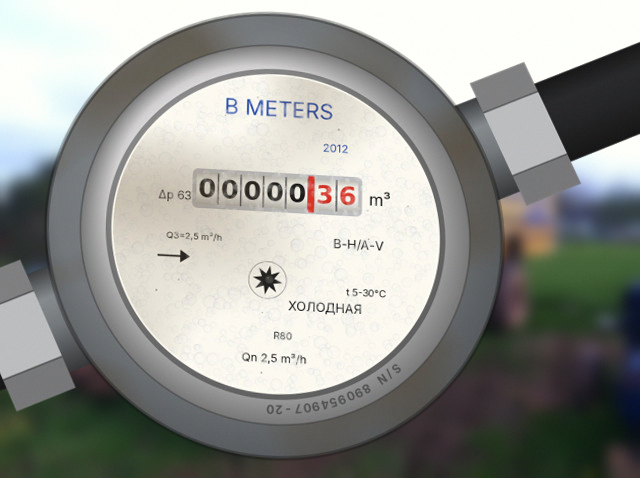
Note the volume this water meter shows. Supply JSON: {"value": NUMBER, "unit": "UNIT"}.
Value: {"value": 0.36, "unit": "m³"}
